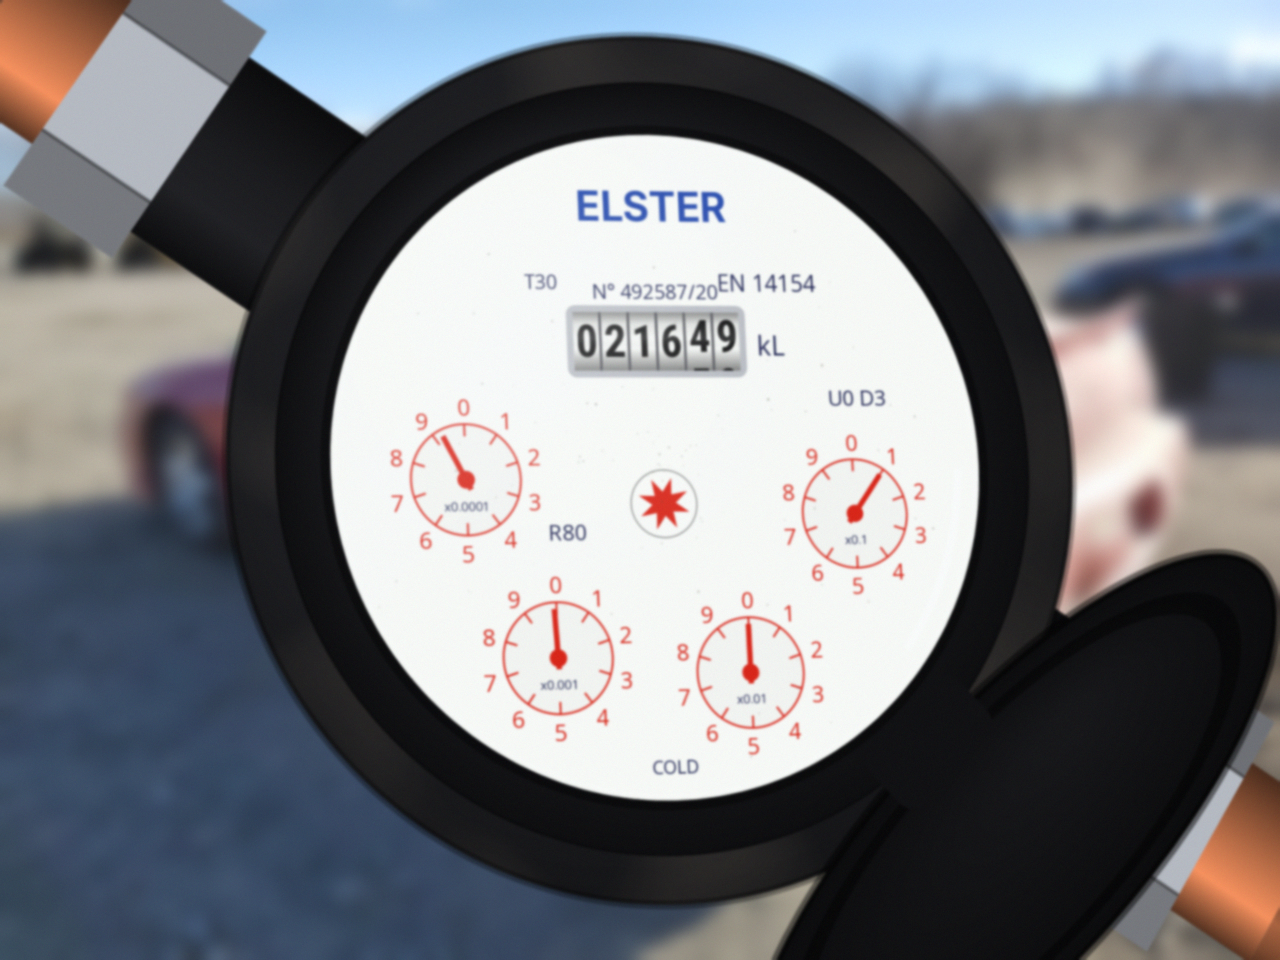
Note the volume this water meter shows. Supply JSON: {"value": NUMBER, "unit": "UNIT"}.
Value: {"value": 21649.0999, "unit": "kL"}
